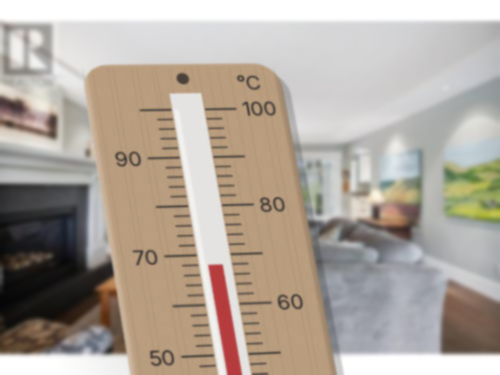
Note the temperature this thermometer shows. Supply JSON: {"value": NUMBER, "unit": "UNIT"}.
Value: {"value": 68, "unit": "°C"}
